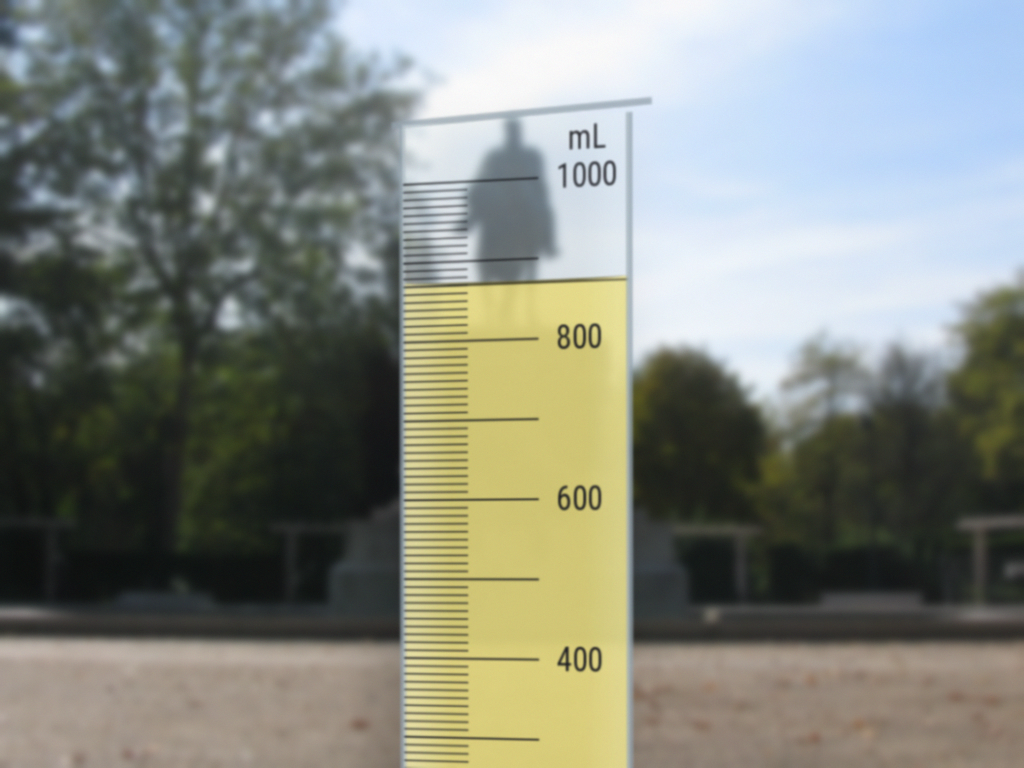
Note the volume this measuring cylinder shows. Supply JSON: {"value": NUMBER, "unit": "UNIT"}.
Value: {"value": 870, "unit": "mL"}
